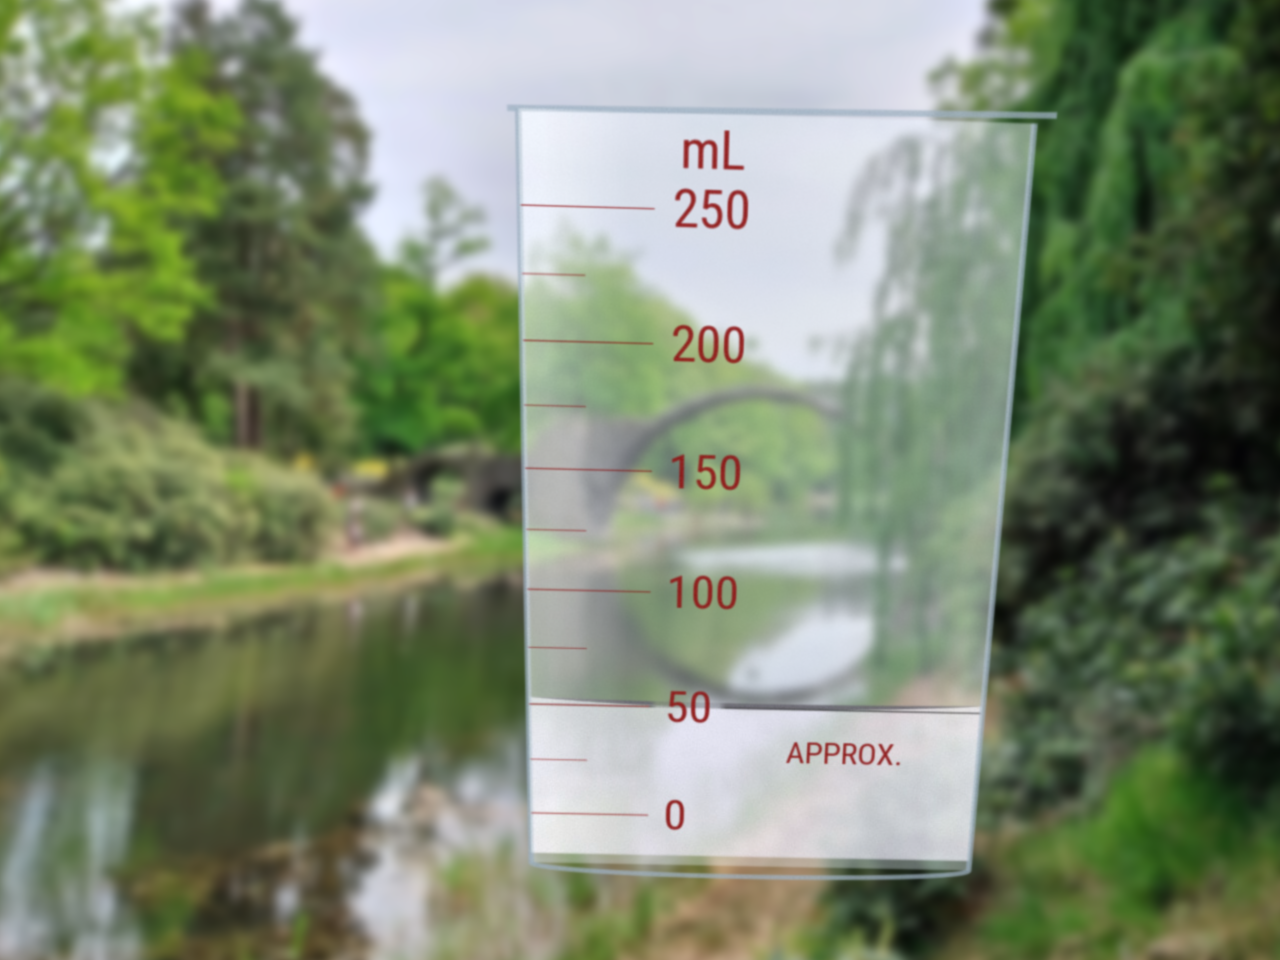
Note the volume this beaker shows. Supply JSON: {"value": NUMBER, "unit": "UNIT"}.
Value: {"value": 50, "unit": "mL"}
